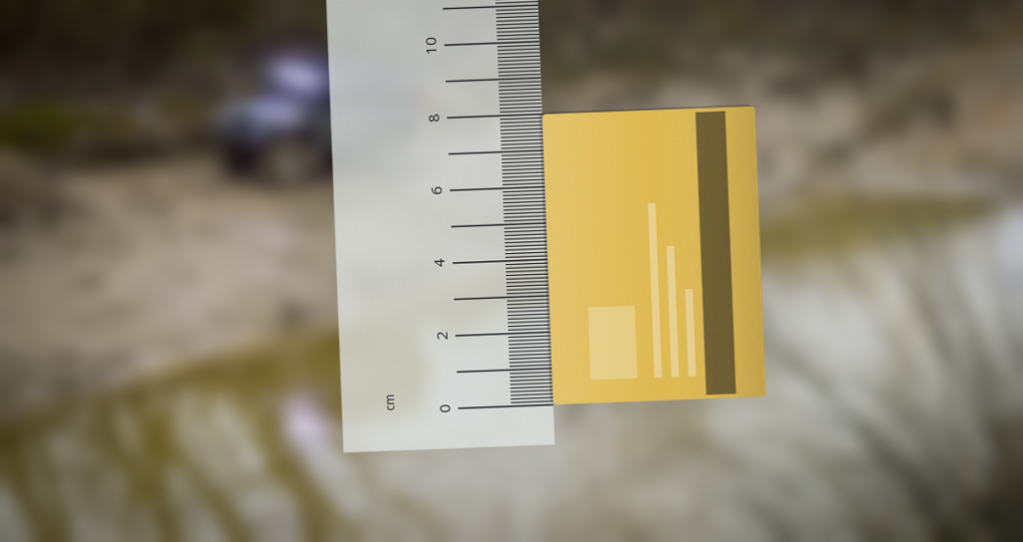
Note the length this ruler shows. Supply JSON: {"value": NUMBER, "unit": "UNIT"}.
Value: {"value": 8, "unit": "cm"}
